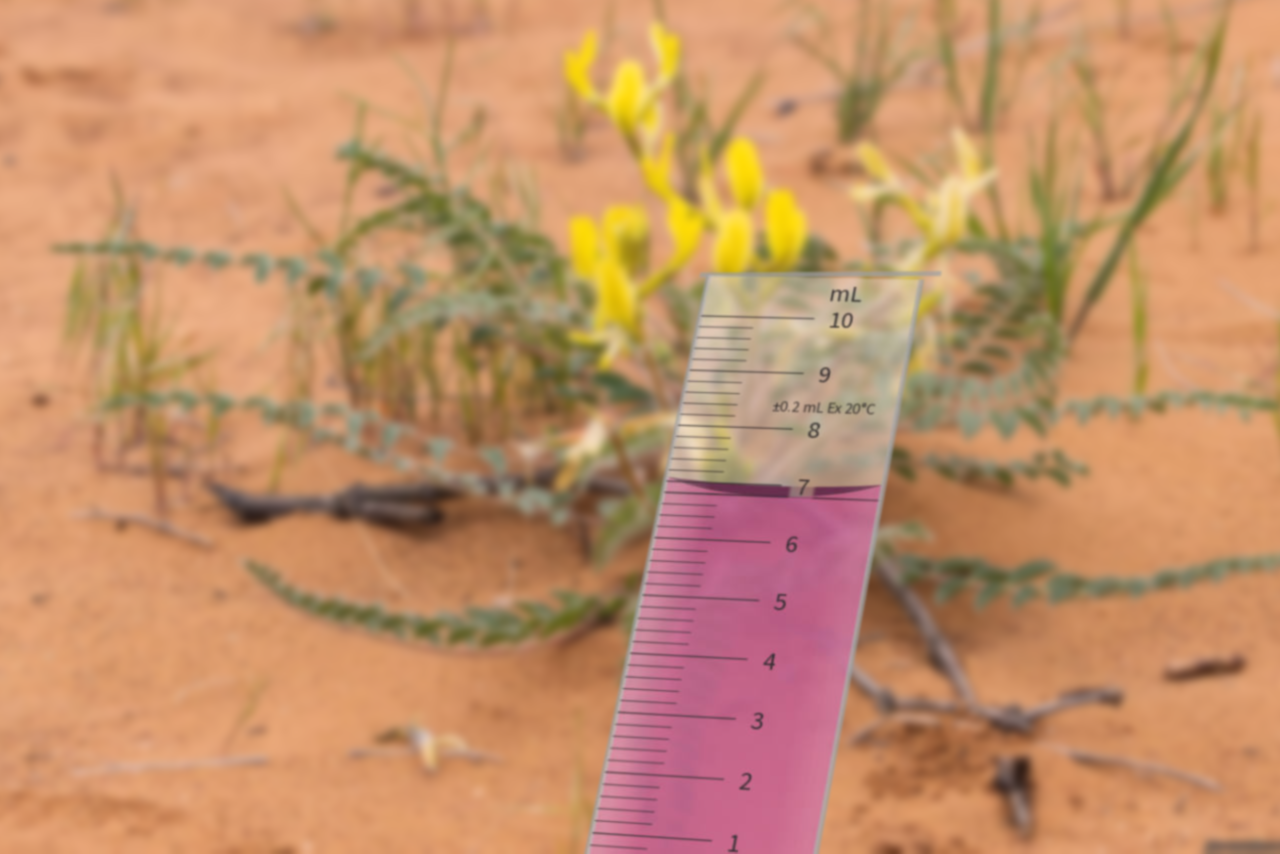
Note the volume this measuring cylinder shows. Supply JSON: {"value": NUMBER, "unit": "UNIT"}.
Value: {"value": 6.8, "unit": "mL"}
